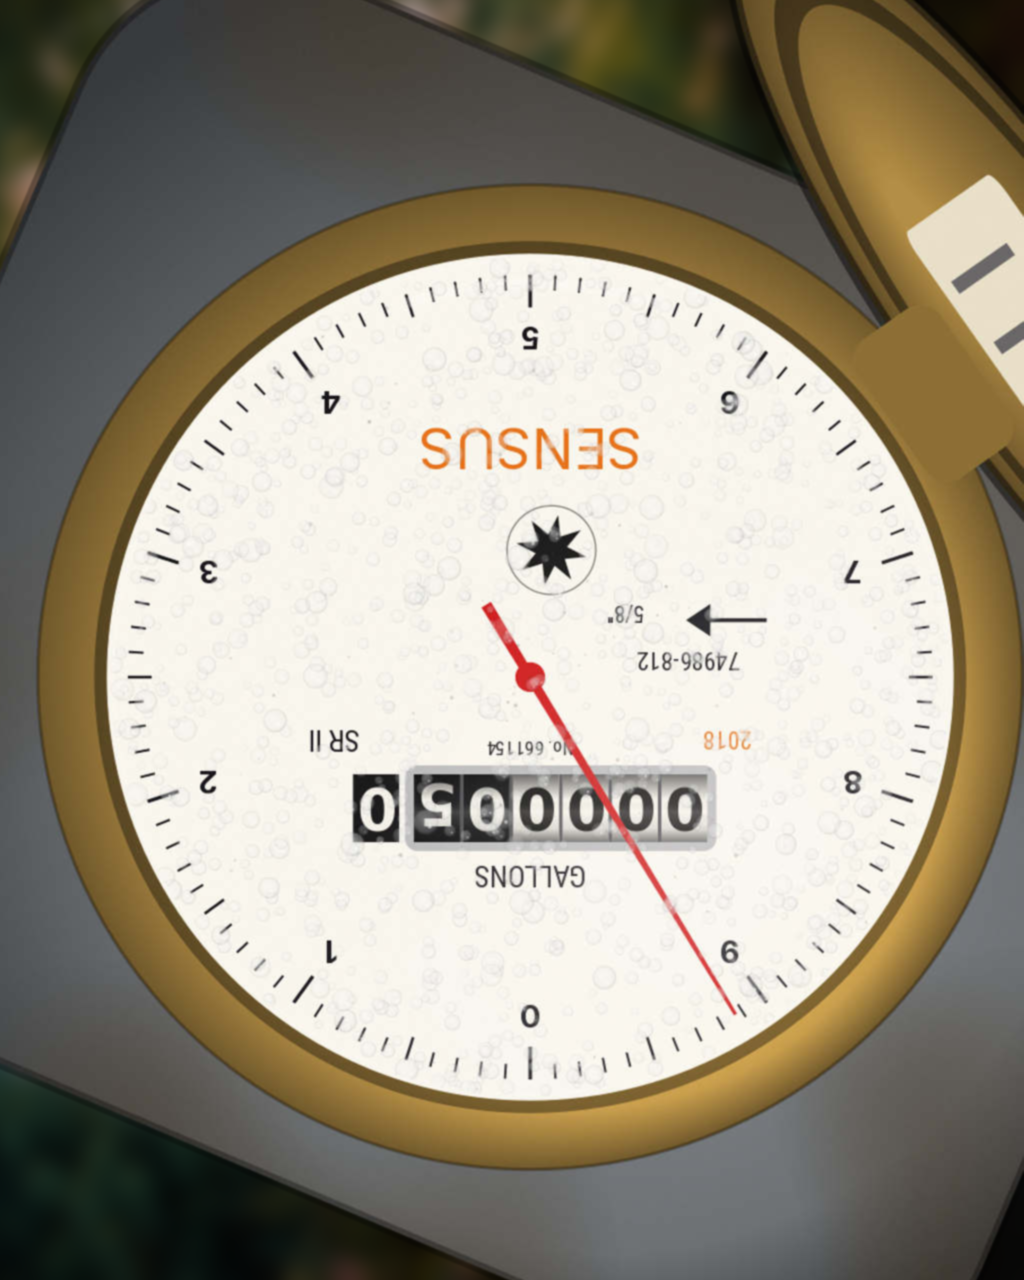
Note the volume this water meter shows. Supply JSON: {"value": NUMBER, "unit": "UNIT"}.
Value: {"value": 49.1, "unit": "gal"}
